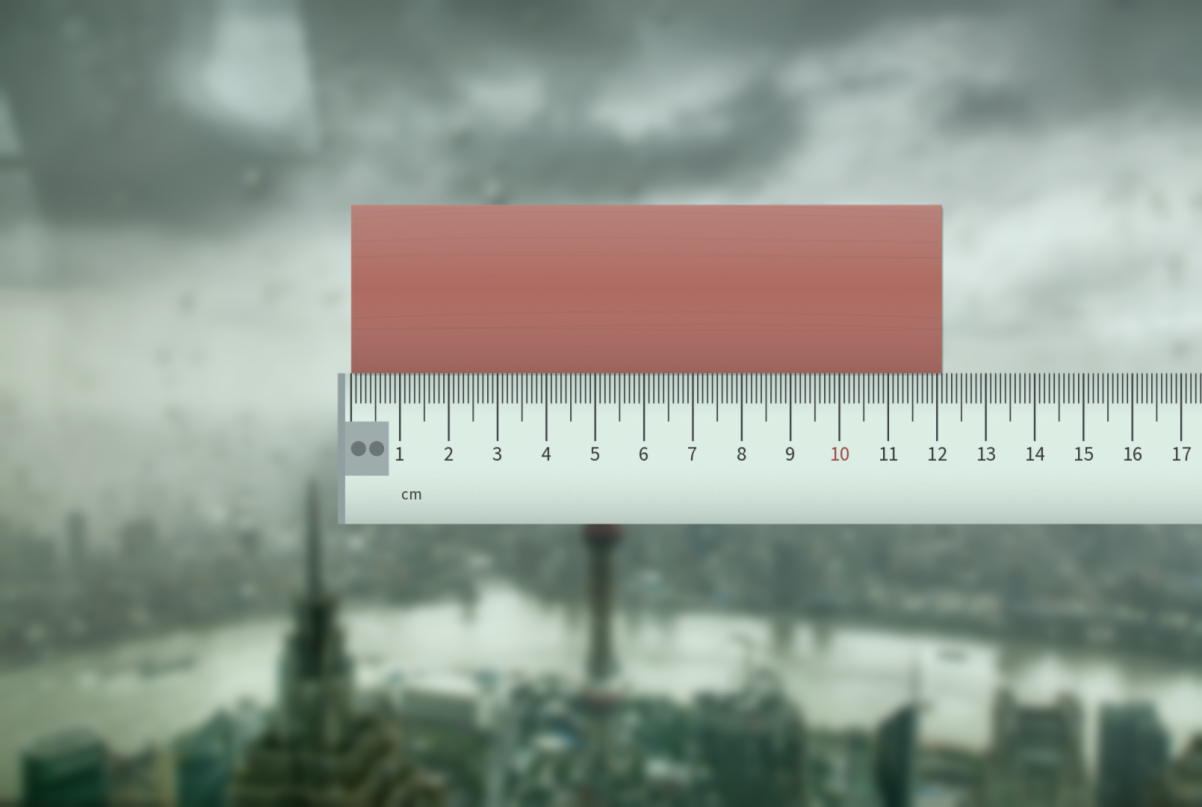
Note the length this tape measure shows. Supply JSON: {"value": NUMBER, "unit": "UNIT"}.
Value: {"value": 12.1, "unit": "cm"}
